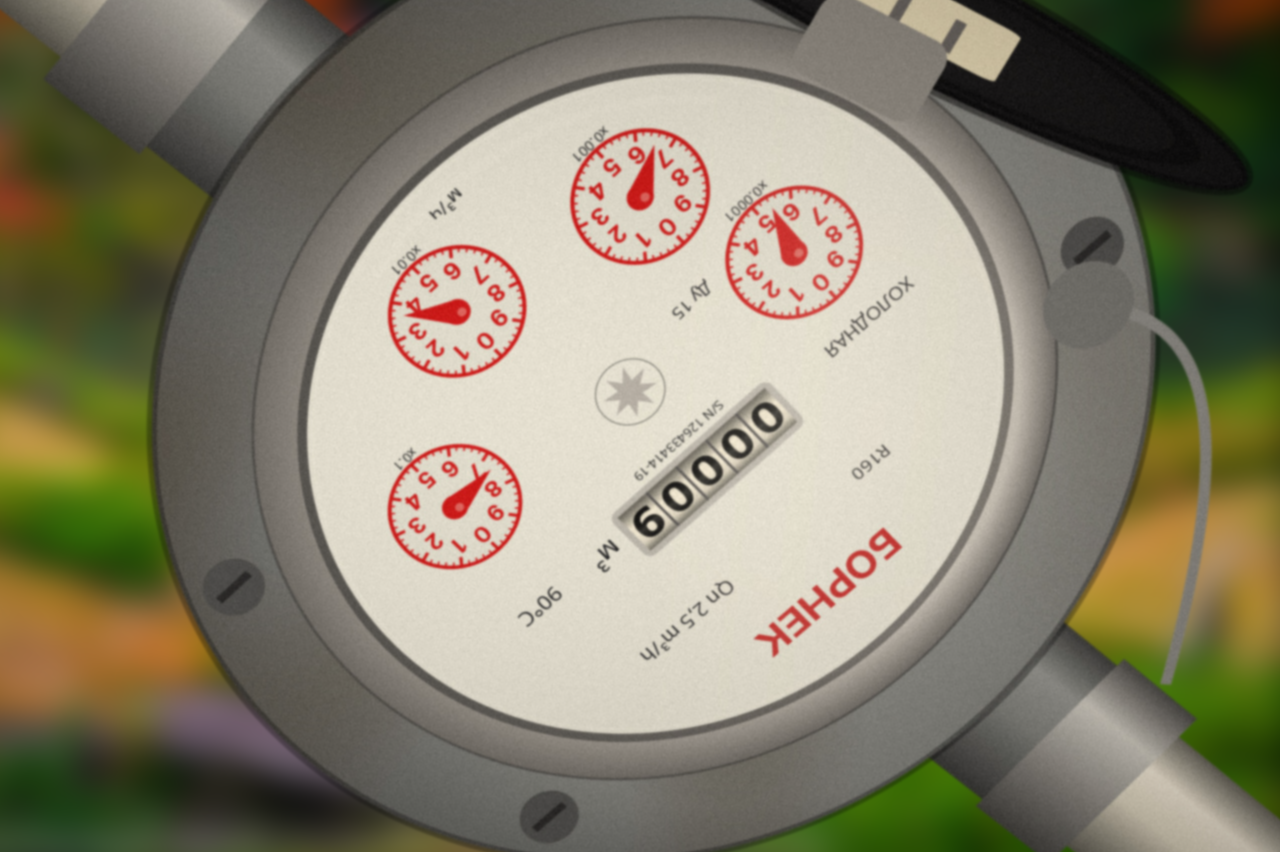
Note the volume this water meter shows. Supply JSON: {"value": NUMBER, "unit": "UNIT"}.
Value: {"value": 9.7365, "unit": "m³"}
